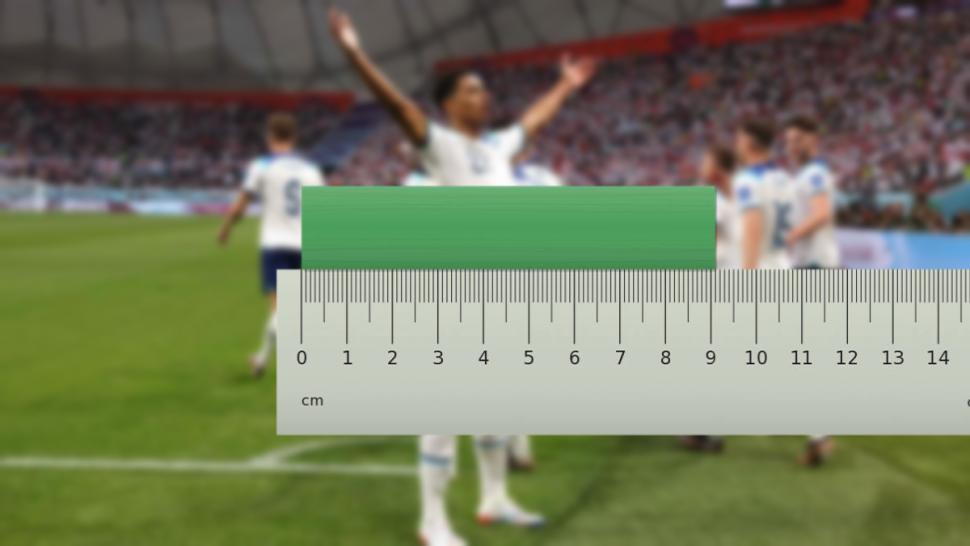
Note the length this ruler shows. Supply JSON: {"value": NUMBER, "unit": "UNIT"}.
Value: {"value": 9.1, "unit": "cm"}
